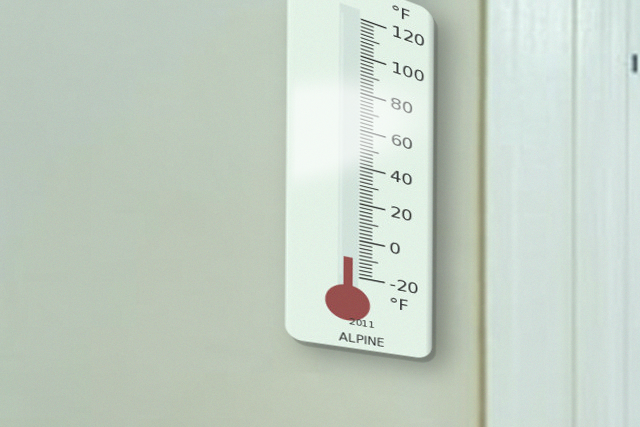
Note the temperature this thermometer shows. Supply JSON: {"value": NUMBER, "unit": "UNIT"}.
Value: {"value": -10, "unit": "°F"}
